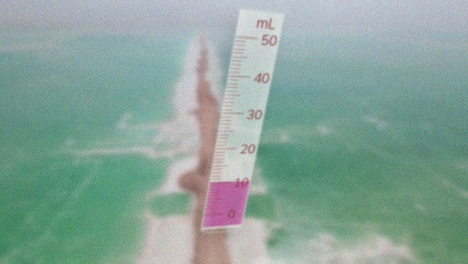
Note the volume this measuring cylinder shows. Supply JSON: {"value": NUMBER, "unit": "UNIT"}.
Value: {"value": 10, "unit": "mL"}
